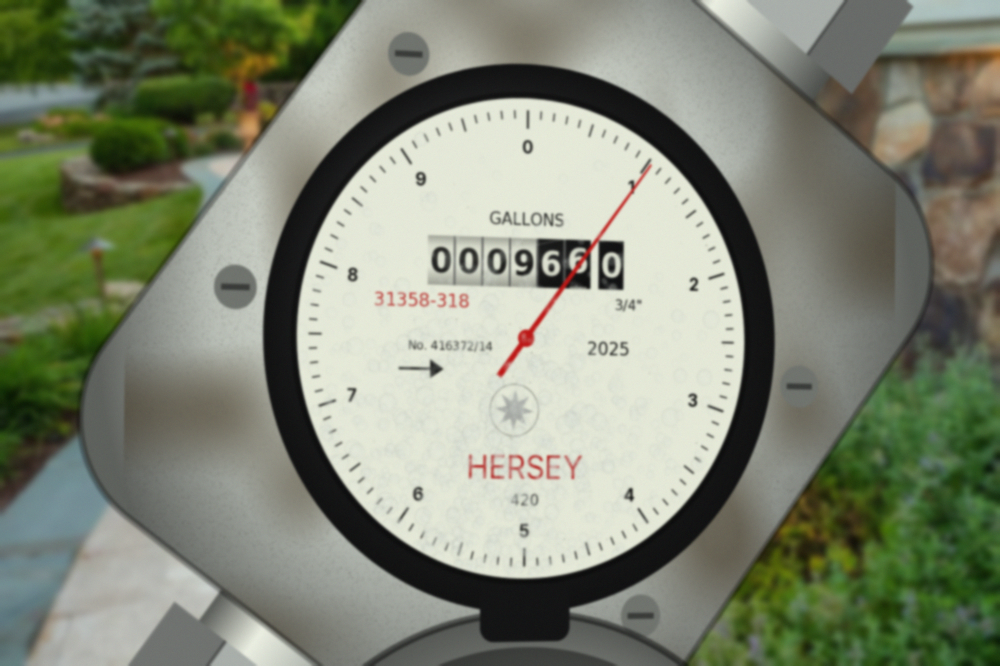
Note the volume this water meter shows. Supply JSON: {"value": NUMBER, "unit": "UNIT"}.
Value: {"value": 9661.0, "unit": "gal"}
